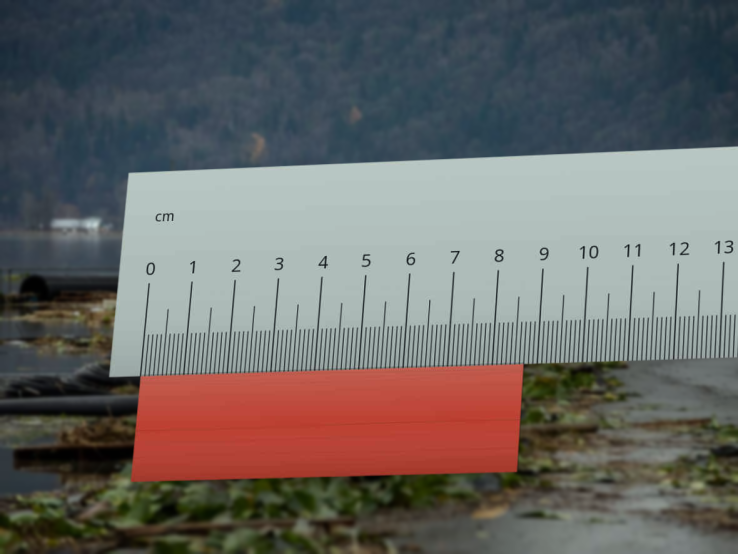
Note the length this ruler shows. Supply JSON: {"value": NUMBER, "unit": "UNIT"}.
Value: {"value": 8.7, "unit": "cm"}
